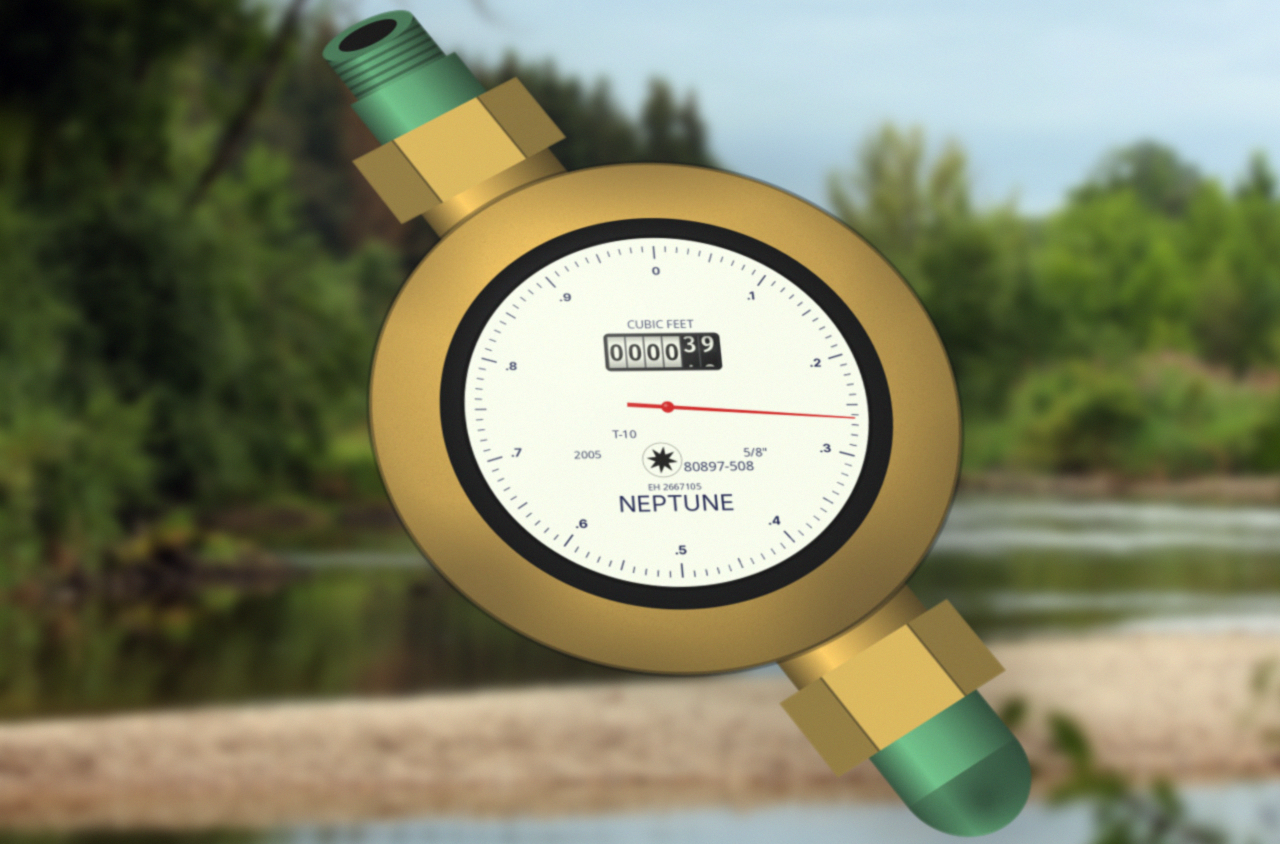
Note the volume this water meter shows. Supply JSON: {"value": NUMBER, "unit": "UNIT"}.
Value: {"value": 39.26, "unit": "ft³"}
